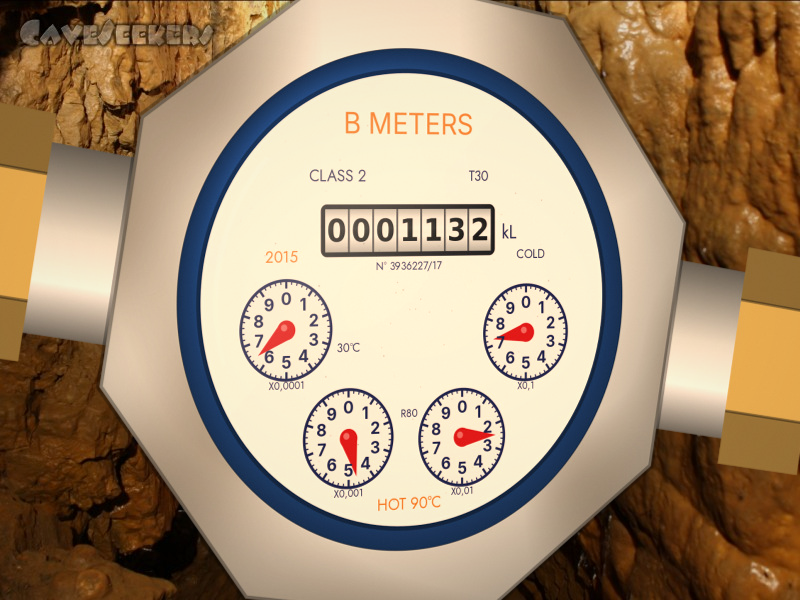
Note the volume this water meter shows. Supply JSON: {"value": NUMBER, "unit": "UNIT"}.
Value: {"value": 1132.7246, "unit": "kL"}
